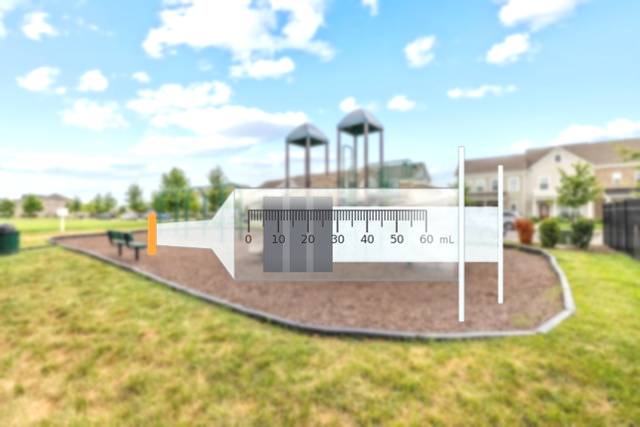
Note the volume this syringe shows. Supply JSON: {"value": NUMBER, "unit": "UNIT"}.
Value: {"value": 5, "unit": "mL"}
